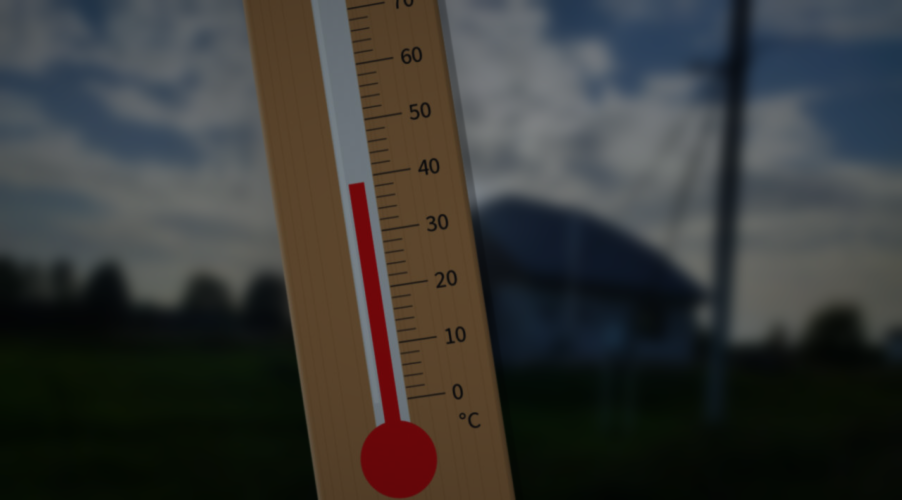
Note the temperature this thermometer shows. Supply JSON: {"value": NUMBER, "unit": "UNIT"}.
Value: {"value": 39, "unit": "°C"}
